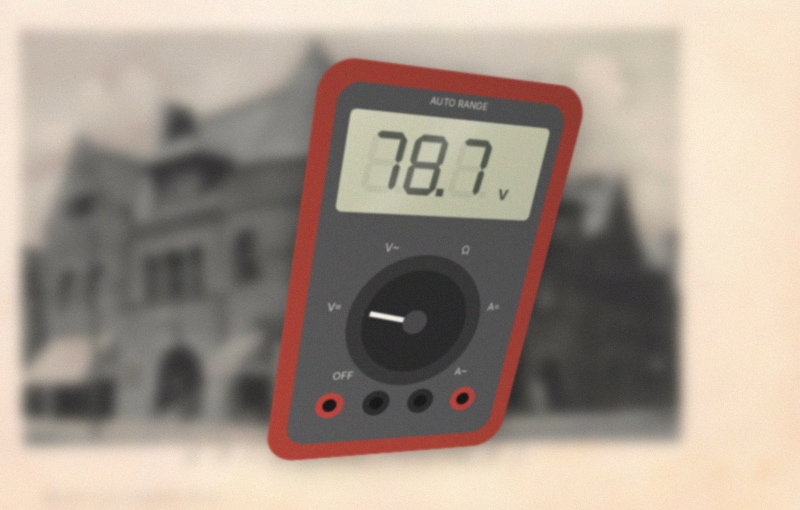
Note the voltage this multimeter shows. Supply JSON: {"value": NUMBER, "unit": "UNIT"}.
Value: {"value": 78.7, "unit": "V"}
